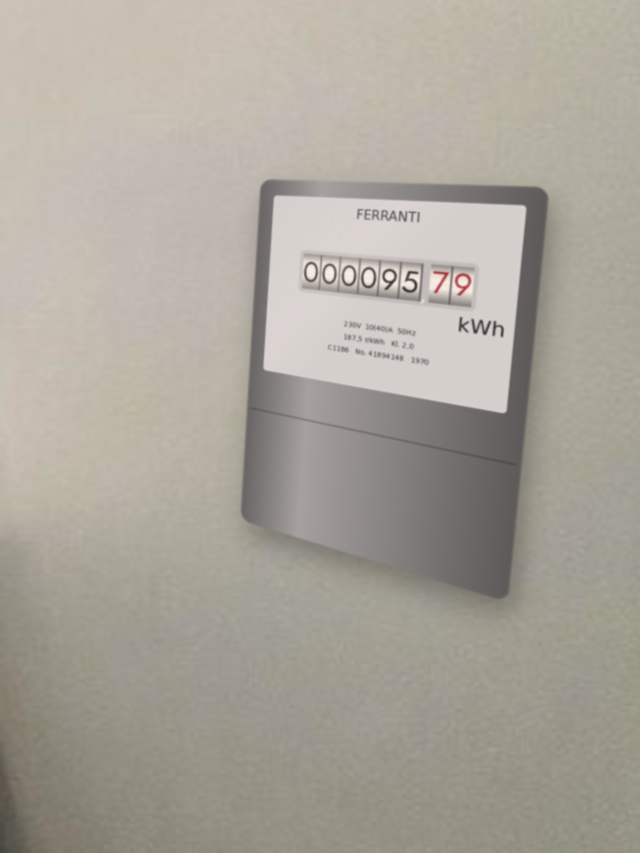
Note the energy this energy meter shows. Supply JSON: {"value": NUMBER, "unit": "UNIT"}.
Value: {"value": 95.79, "unit": "kWh"}
